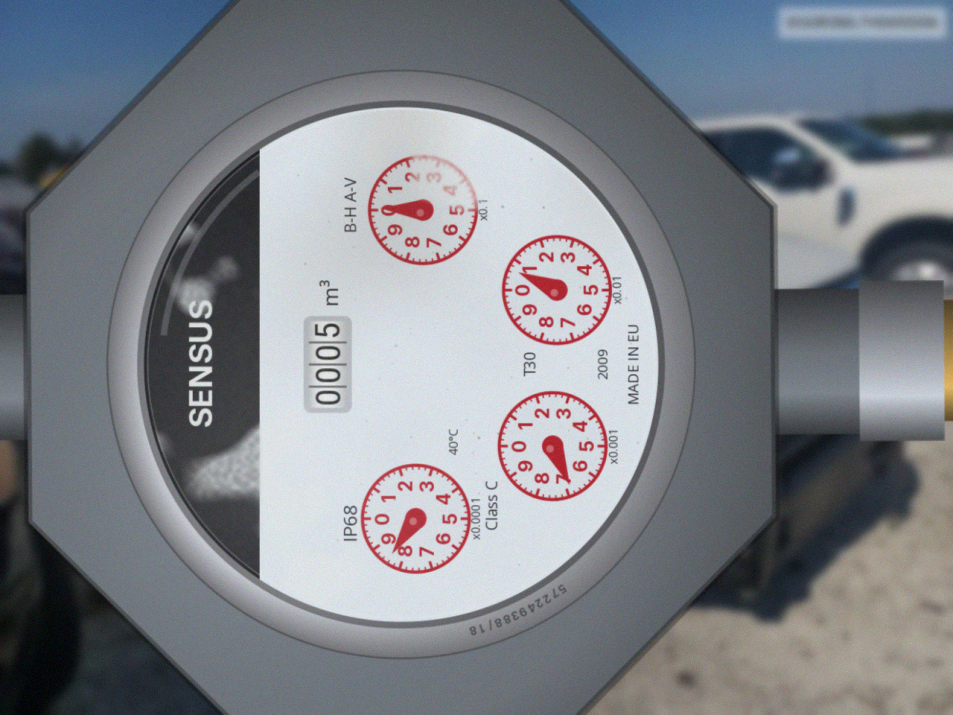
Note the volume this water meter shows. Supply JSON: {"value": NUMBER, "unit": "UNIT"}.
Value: {"value": 5.0068, "unit": "m³"}
